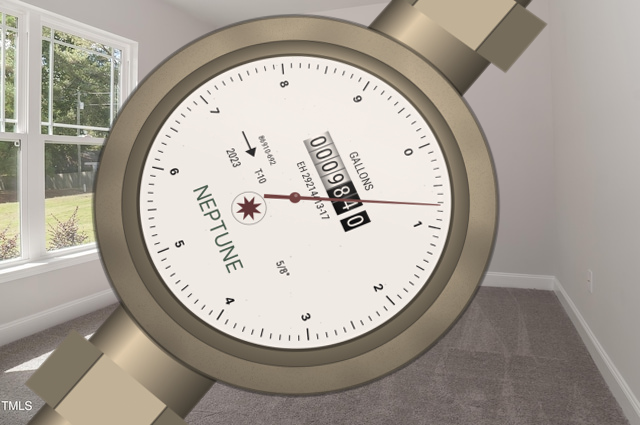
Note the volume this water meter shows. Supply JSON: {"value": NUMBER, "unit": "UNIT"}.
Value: {"value": 9840.7, "unit": "gal"}
